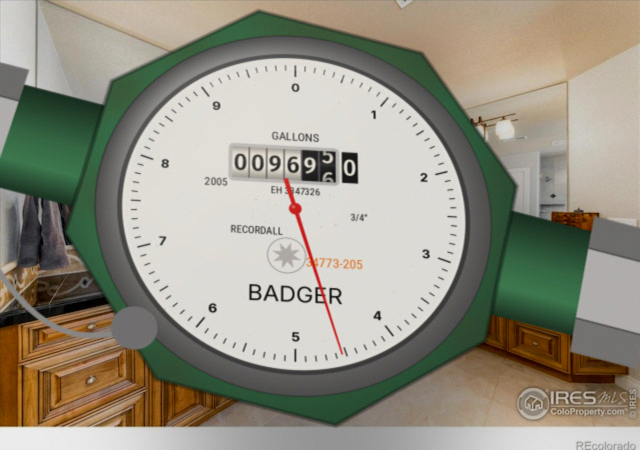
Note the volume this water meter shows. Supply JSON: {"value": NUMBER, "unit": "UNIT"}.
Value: {"value": 96954.5, "unit": "gal"}
